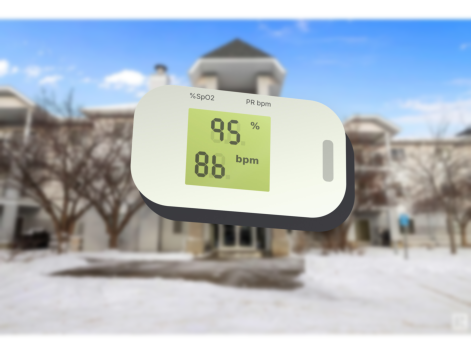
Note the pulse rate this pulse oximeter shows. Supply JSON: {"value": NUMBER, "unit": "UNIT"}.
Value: {"value": 86, "unit": "bpm"}
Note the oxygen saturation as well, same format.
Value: {"value": 95, "unit": "%"}
